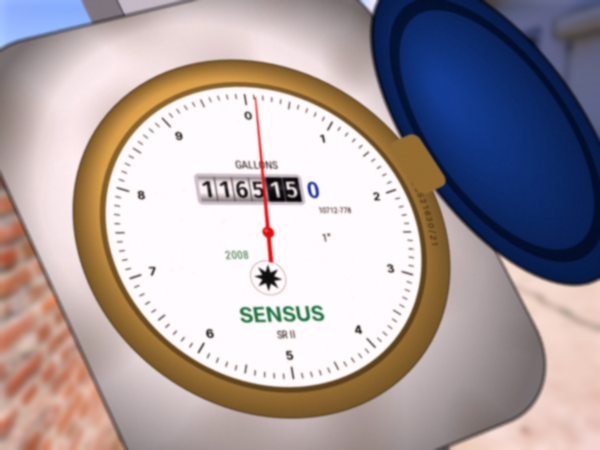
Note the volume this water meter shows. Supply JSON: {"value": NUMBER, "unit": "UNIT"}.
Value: {"value": 1165150.1, "unit": "gal"}
